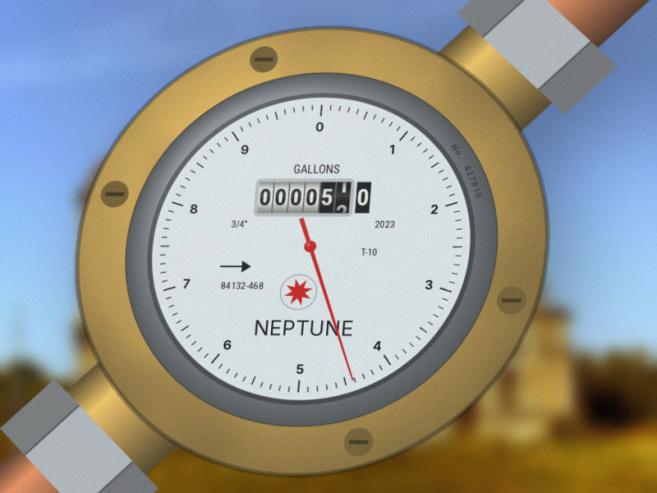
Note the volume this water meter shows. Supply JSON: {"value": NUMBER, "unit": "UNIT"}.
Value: {"value": 514.4, "unit": "gal"}
